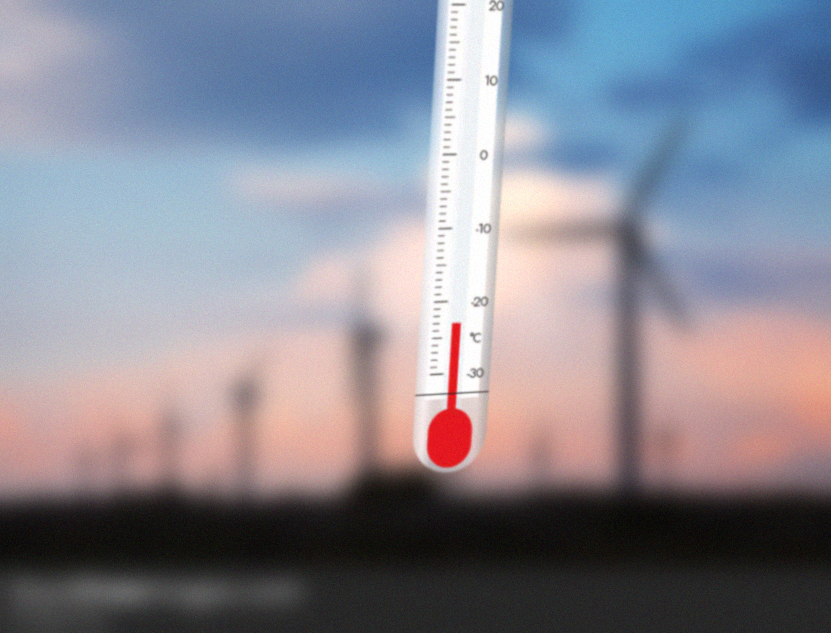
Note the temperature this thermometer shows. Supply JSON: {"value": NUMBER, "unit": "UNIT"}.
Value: {"value": -23, "unit": "°C"}
